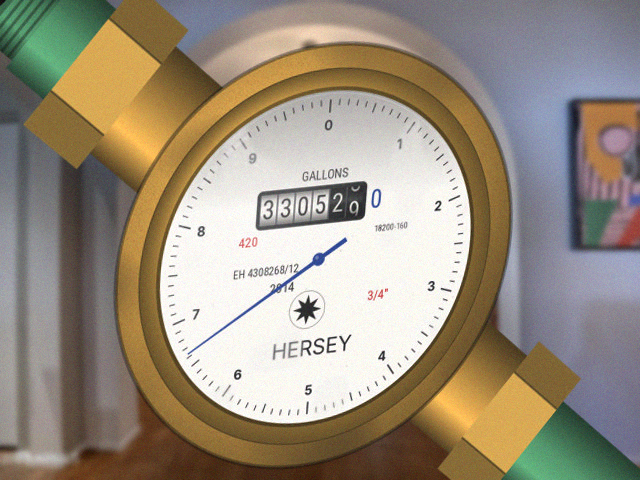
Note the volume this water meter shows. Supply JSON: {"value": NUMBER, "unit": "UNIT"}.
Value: {"value": 3305286.6, "unit": "gal"}
